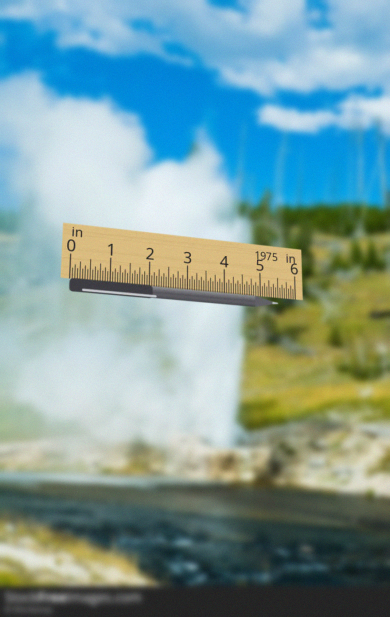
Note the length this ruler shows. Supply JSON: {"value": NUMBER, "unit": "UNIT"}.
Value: {"value": 5.5, "unit": "in"}
